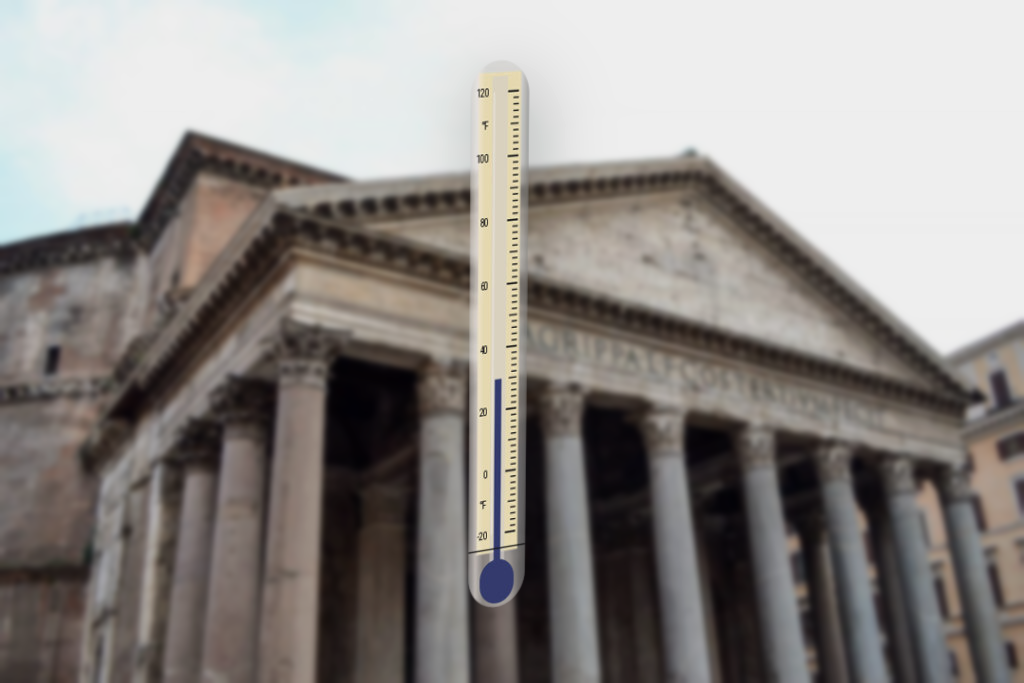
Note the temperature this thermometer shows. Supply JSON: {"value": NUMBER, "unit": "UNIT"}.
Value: {"value": 30, "unit": "°F"}
